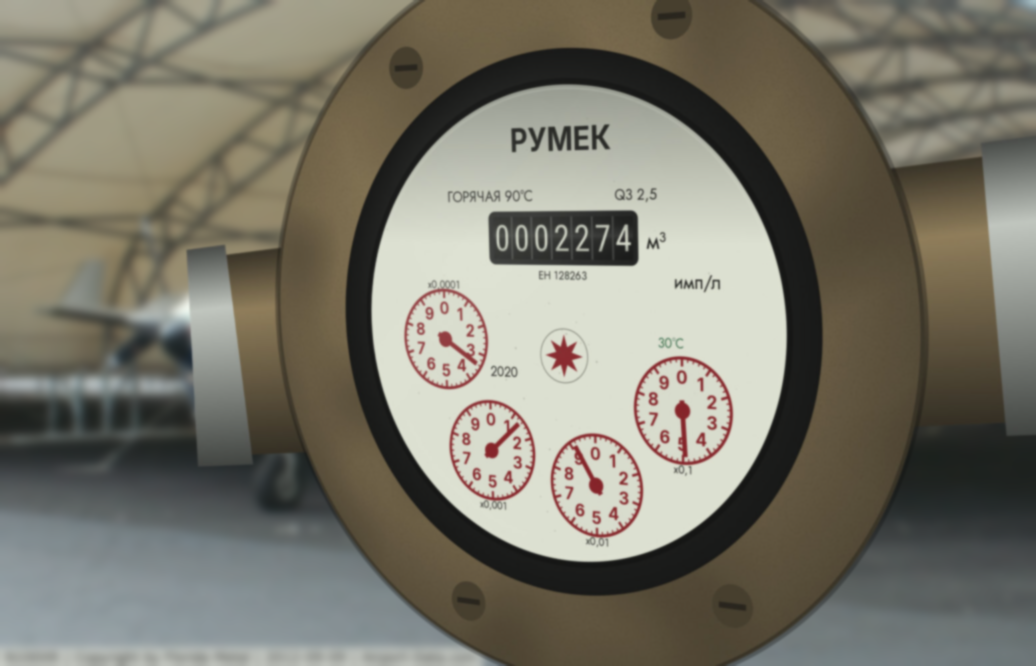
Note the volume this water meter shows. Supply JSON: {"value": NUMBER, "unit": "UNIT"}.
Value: {"value": 2274.4913, "unit": "m³"}
